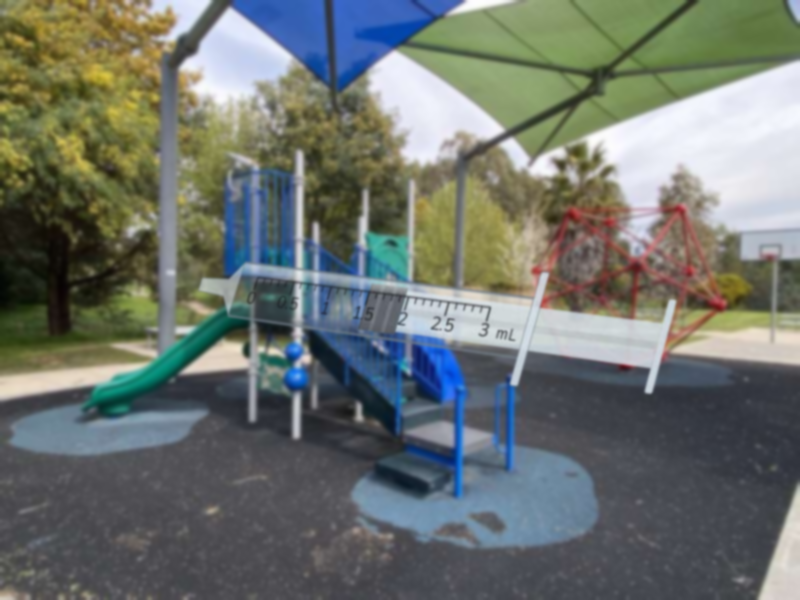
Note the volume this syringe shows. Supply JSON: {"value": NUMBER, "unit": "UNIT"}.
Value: {"value": 1.5, "unit": "mL"}
